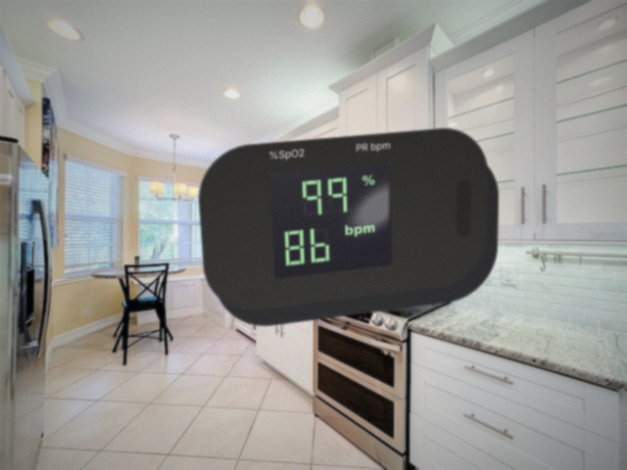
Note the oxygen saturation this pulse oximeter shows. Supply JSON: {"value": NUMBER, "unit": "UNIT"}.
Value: {"value": 99, "unit": "%"}
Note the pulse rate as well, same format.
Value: {"value": 86, "unit": "bpm"}
